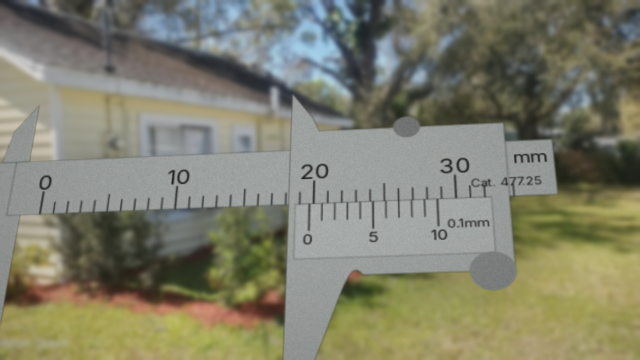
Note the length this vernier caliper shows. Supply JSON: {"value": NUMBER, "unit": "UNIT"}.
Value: {"value": 19.7, "unit": "mm"}
